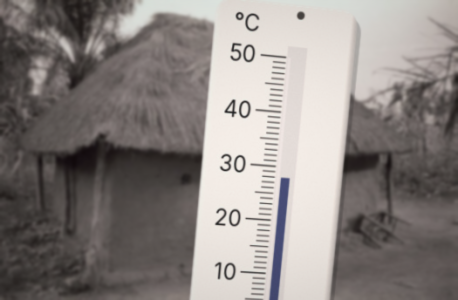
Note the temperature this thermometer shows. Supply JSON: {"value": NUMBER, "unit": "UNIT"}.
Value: {"value": 28, "unit": "°C"}
